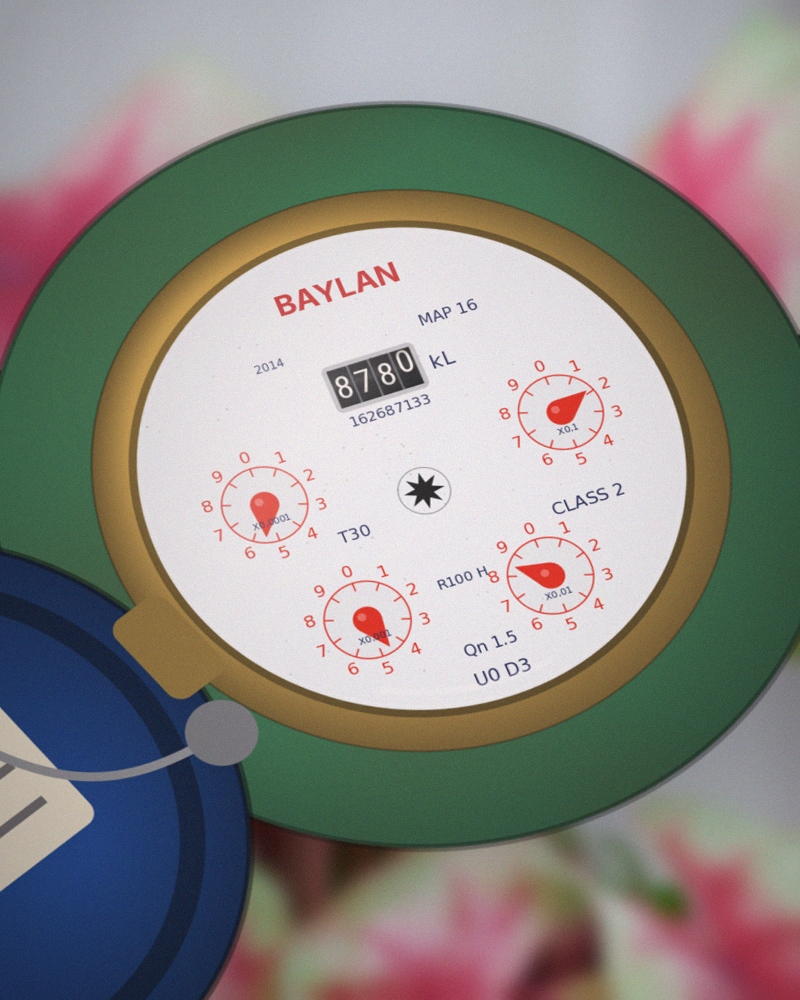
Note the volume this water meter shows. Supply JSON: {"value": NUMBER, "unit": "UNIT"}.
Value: {"value": 8780.1845, "unit": "kL"}
